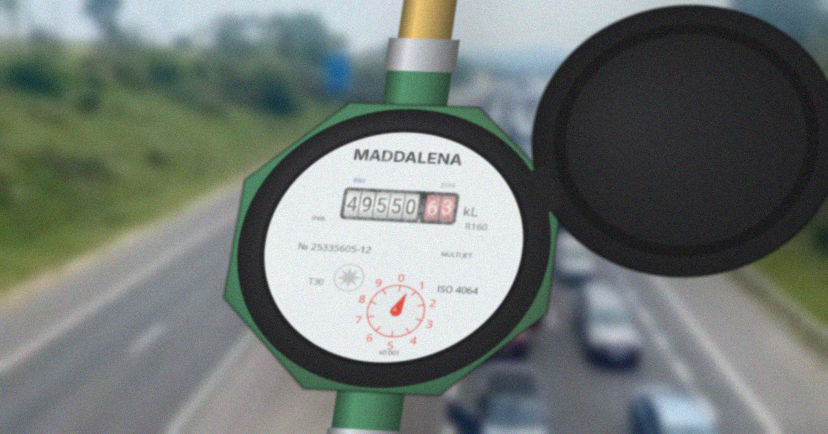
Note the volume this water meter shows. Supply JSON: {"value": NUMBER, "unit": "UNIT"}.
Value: {"value": 49550.630, "unit": "kL"}
